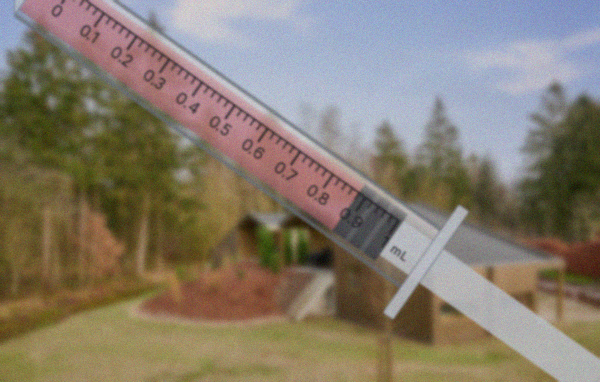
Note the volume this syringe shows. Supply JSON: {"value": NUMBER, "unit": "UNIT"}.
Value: {"value": 0.88, "unit": "mL"}
